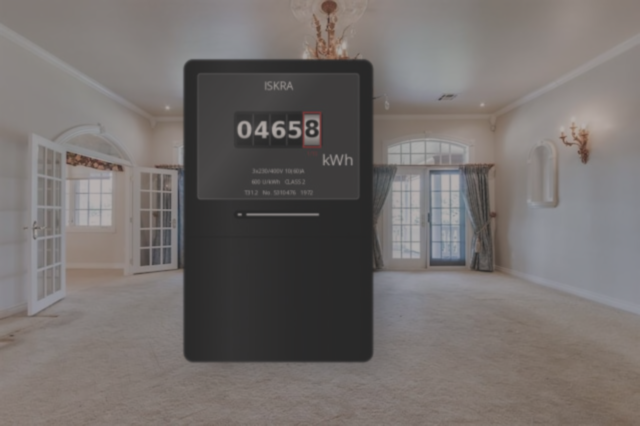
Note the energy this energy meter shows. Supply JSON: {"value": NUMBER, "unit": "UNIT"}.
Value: {"value": 465.8, "unit": "kWh"}
